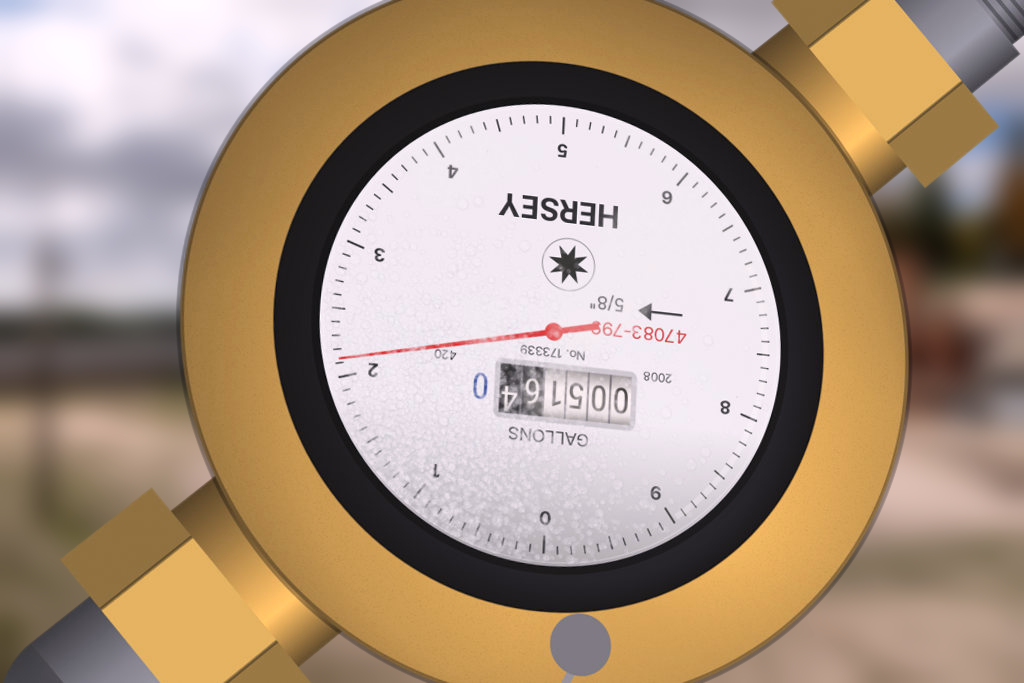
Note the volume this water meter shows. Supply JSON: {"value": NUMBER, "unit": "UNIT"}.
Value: {"value": 51642.1, "unit": "gal"}
